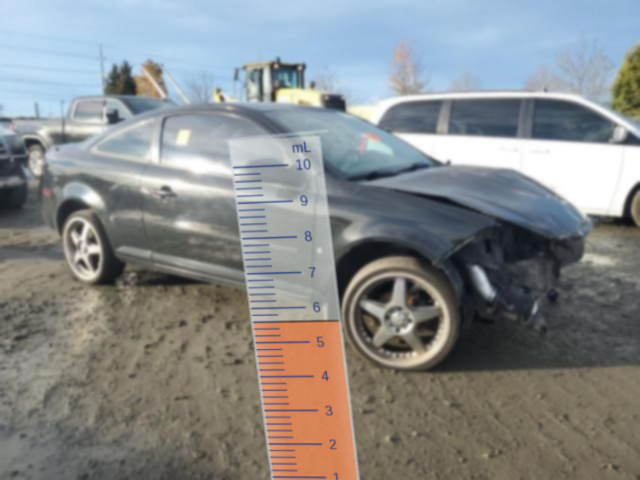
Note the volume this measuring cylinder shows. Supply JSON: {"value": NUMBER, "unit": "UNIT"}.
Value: {"value": 5.6, "unit": "mL"}
